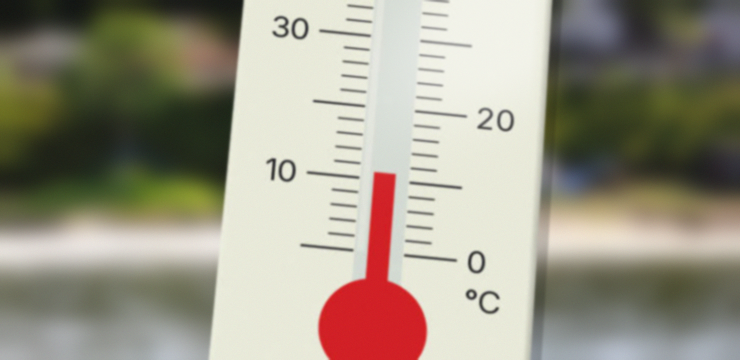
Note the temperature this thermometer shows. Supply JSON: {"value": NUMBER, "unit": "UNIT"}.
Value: {"value": 11, "unit": "°C"}
